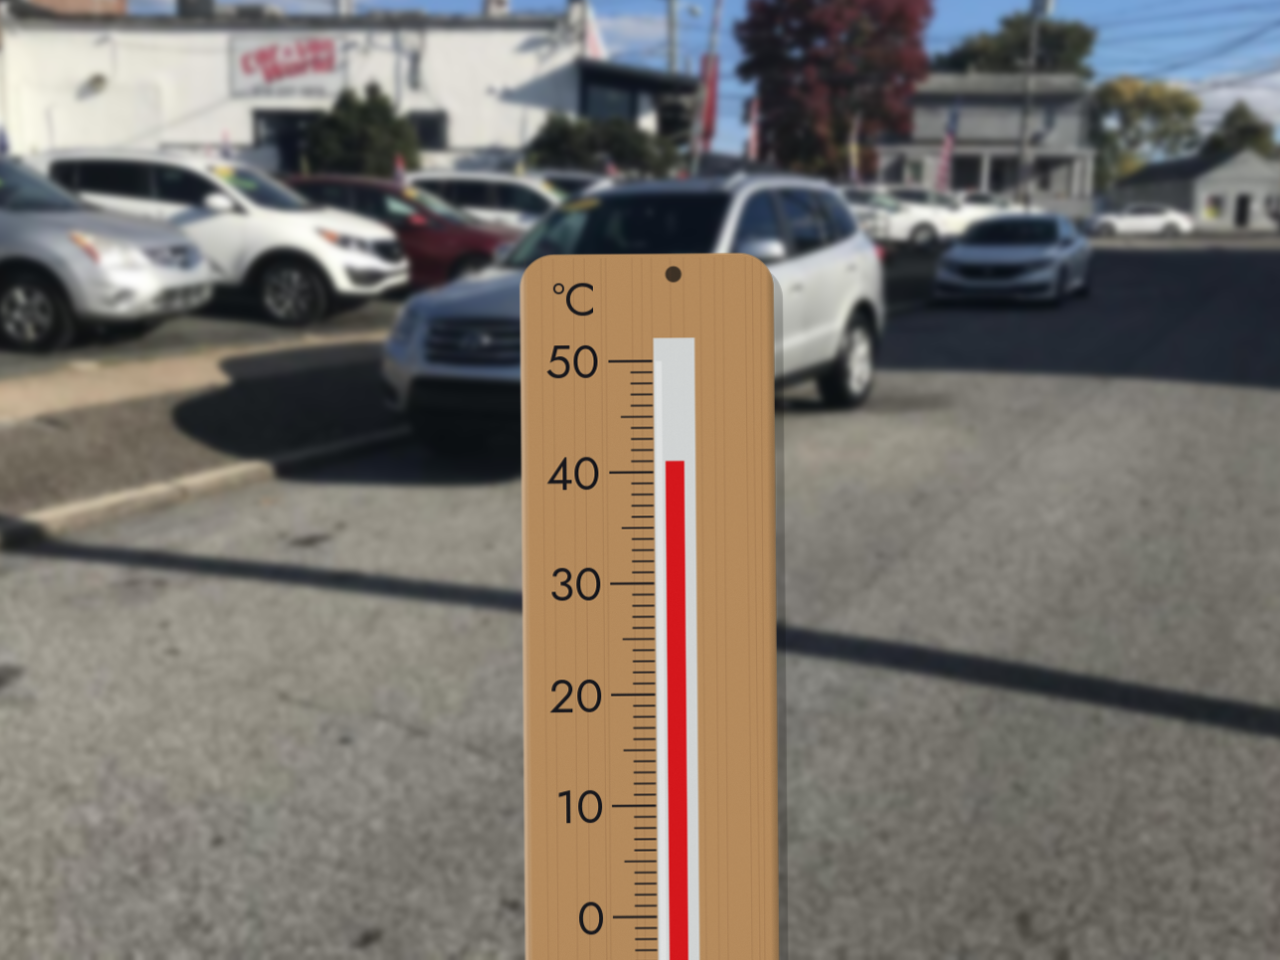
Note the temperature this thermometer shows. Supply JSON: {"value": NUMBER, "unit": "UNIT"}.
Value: {"value": 41, "unit": "°C"}
